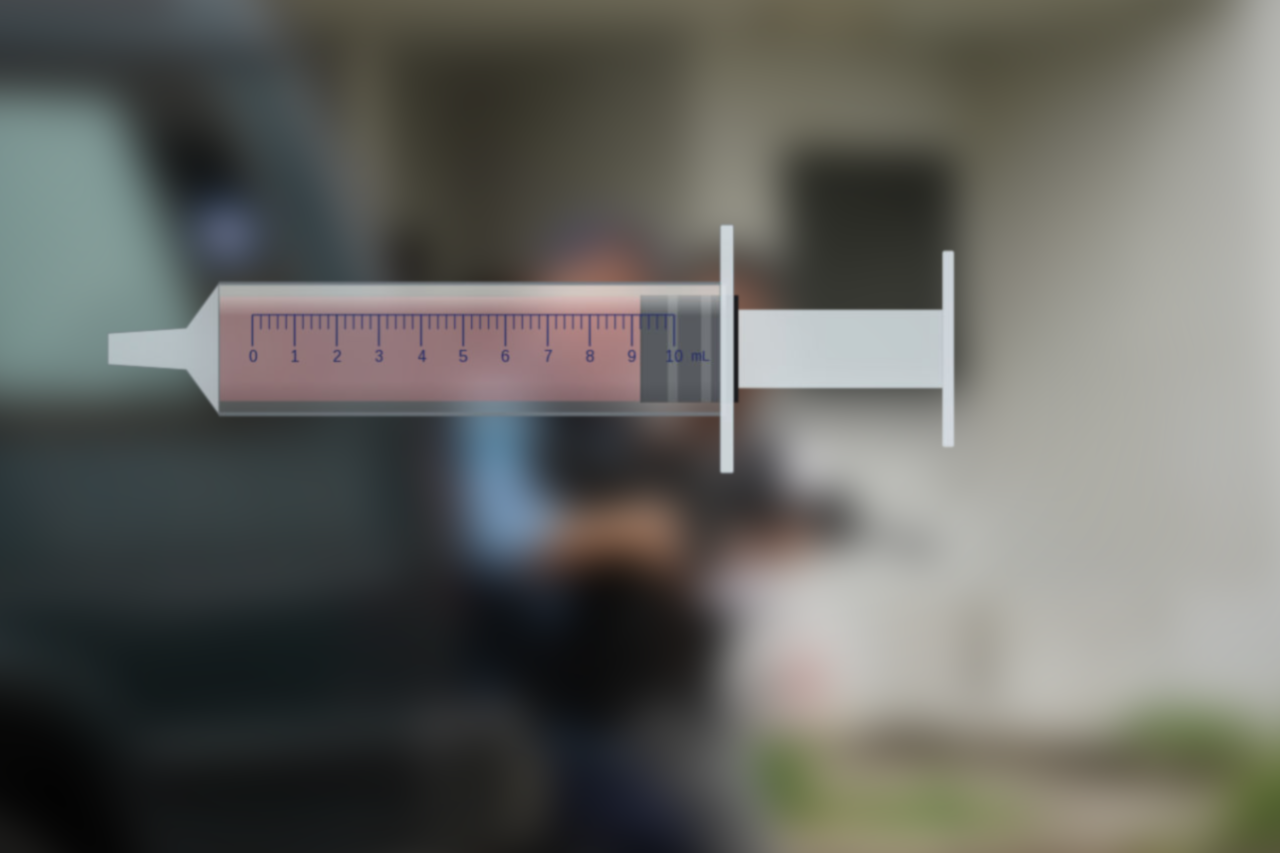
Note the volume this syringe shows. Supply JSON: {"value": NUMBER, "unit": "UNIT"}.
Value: {"value": 9.2, "unit": "mL"}
